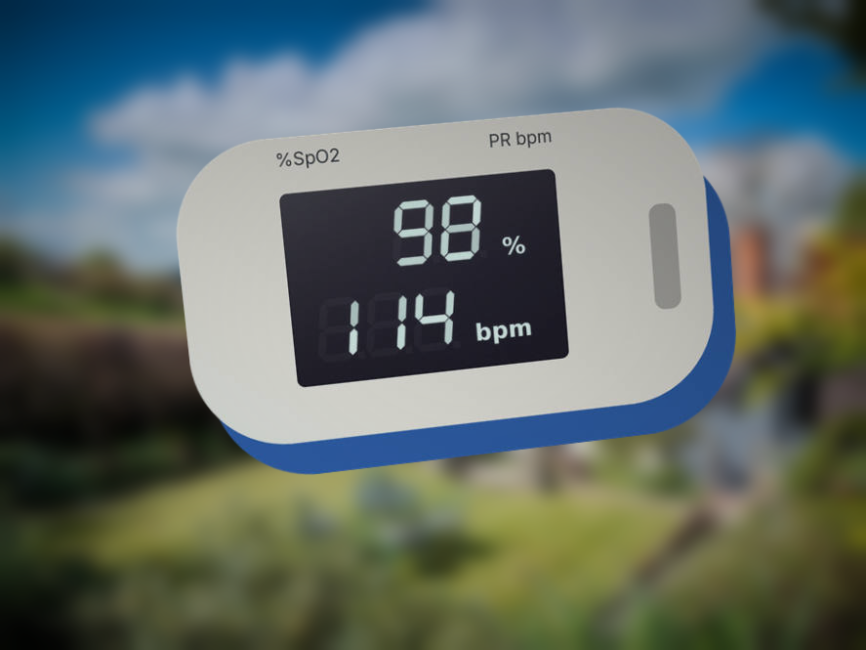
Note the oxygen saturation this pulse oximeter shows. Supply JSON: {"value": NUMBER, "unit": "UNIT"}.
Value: {"value": 98, "unit": "%"}
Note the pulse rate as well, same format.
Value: {"value": 114, "unit": "bpm"}
